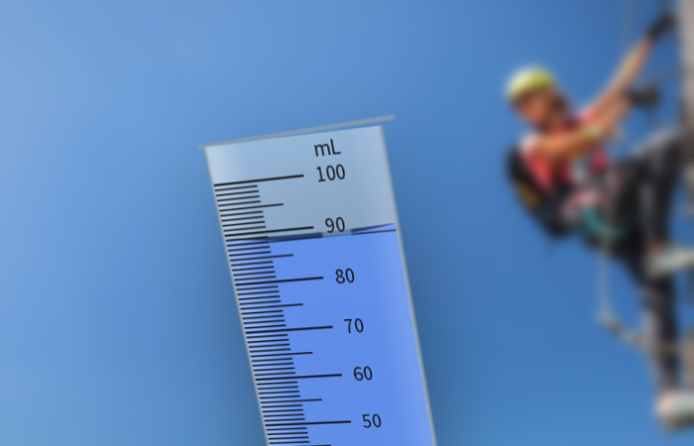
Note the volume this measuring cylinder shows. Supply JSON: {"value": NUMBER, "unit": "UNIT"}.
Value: {"value": 88, "unit": "mL"}
